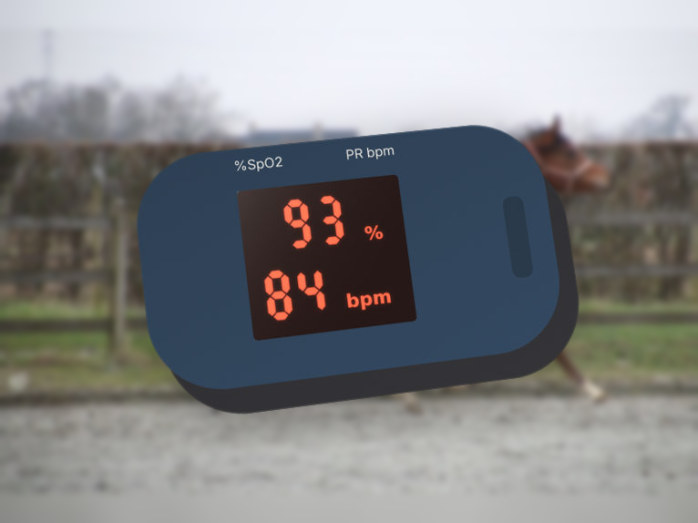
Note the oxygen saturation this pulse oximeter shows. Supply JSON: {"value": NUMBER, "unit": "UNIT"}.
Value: {"value": 93, "unit": "%"}
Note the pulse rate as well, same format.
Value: {"value": 84, "unit": "bpm"}
